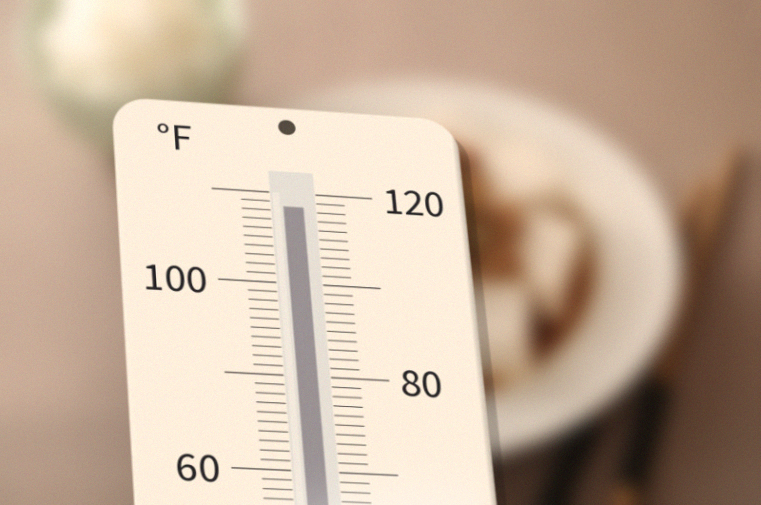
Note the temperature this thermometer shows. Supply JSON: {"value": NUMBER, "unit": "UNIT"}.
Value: {"value": 117, "unit": "°F"}
